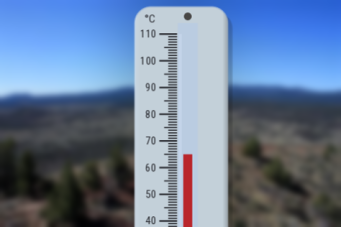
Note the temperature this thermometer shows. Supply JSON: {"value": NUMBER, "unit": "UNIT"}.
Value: {"value": 65, "unit": "°C"}
